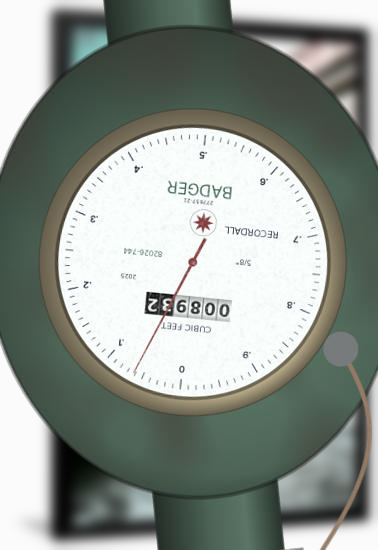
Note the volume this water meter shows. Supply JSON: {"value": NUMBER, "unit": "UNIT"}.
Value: {"value": 8932.06, "unit": "ft³"}
